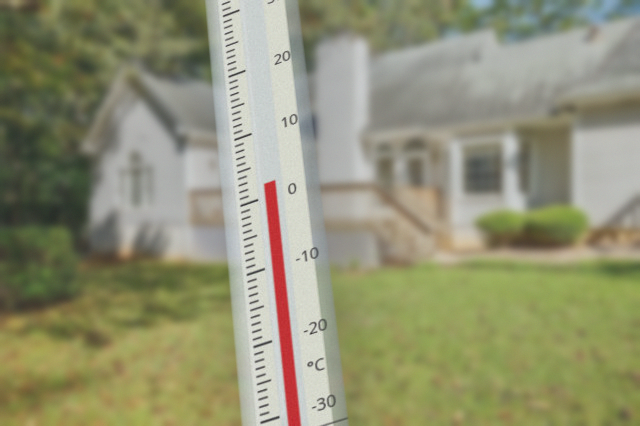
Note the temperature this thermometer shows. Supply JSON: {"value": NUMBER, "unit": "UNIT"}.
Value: {"value": 2, "unit": "°C"}
